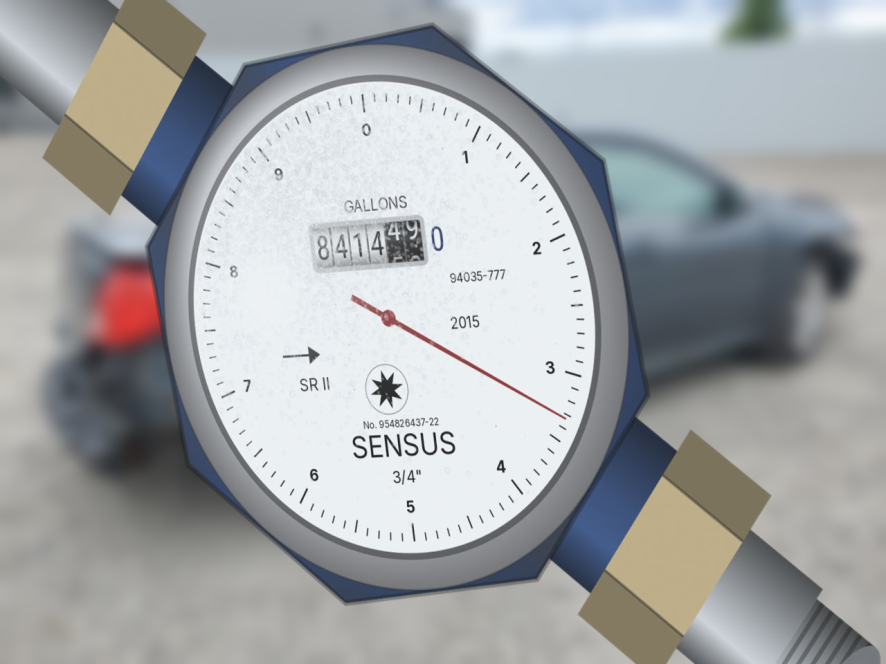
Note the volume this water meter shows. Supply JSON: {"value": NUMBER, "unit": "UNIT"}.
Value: {"value": 8414493.3, "unit": "gal"}
